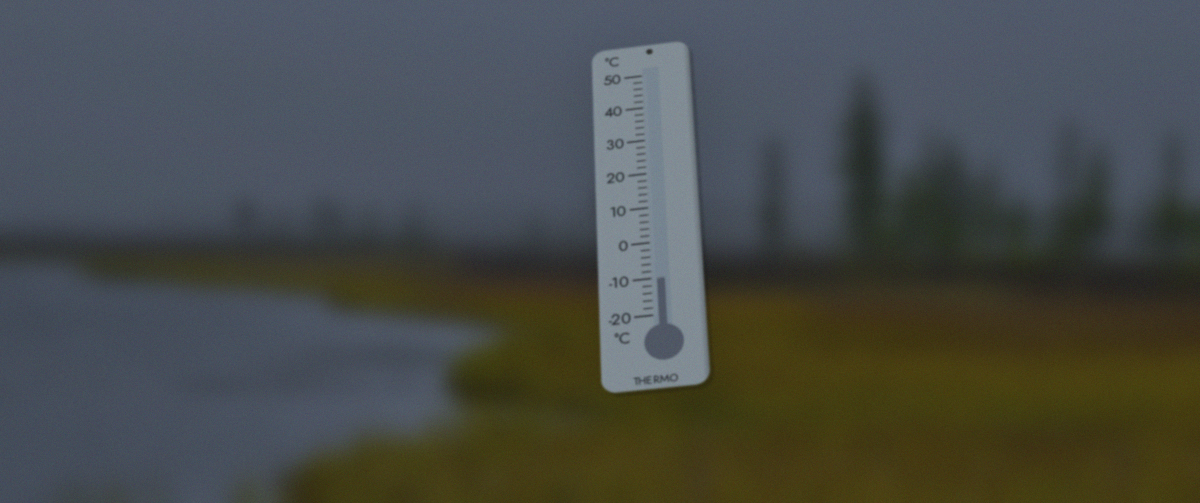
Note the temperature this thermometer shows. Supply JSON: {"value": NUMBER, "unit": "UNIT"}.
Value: {"value": -10, "unit": "°C"}
